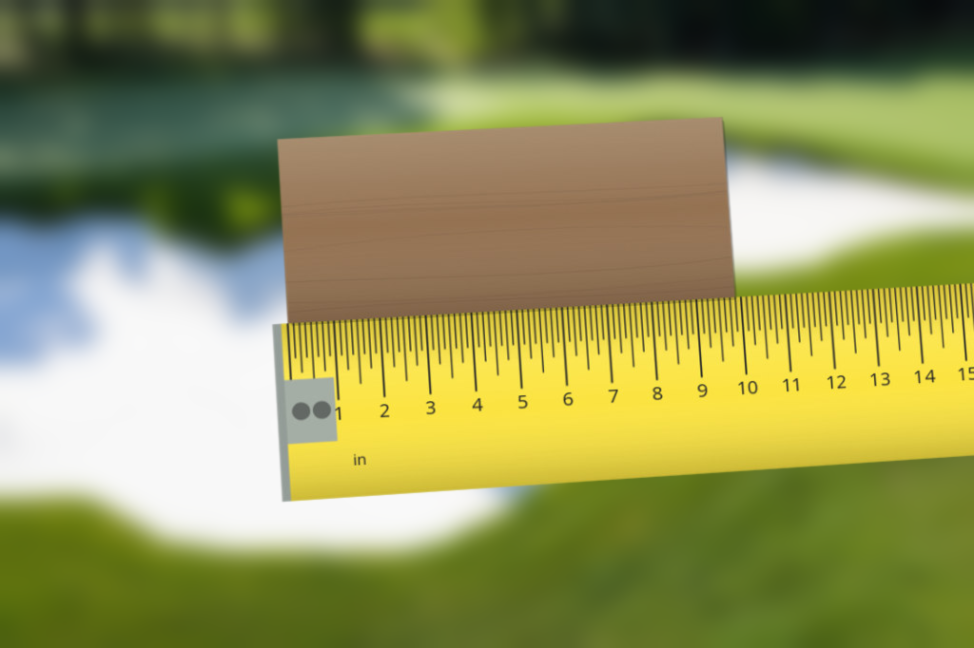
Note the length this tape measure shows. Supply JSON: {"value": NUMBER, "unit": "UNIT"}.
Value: {"value": 9.875, "unit": "in"}
